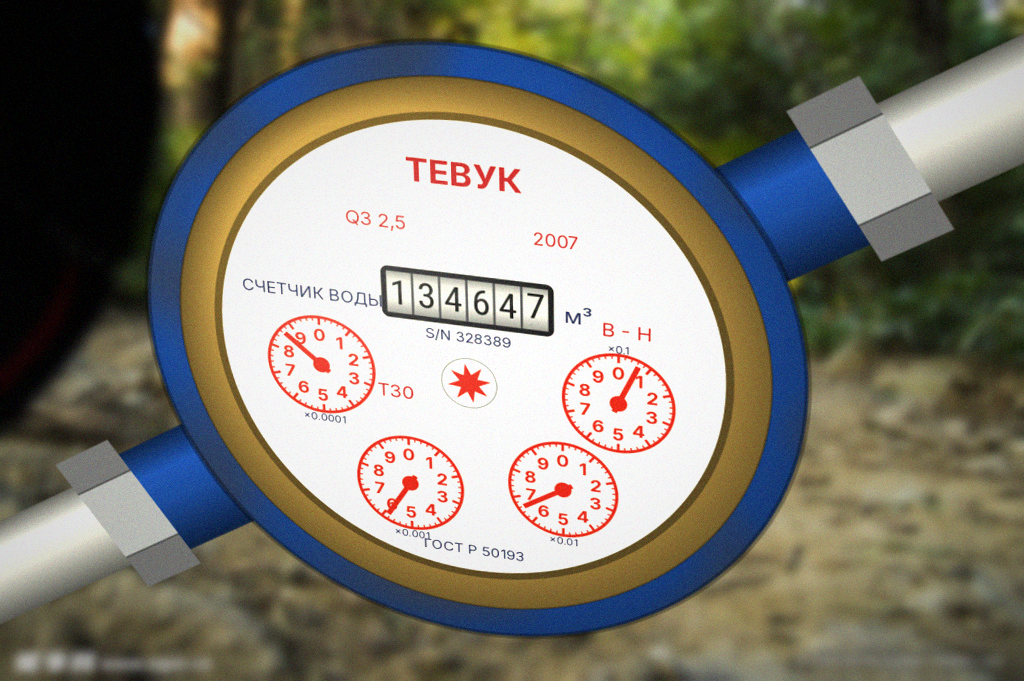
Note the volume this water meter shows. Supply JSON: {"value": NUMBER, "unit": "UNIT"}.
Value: {"value": 134647.0658, "unit": "m³"}
